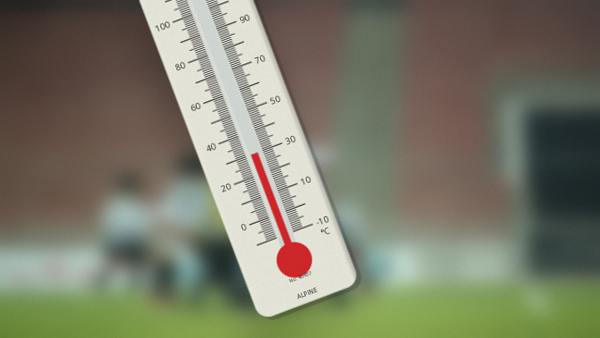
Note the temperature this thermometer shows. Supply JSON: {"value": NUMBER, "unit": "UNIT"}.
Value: {"value": 30, "unit": "°C"}
